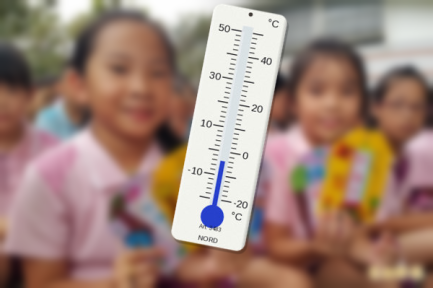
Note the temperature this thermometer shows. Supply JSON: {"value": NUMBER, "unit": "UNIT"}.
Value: {"value": -4, "unit": "°C"}
